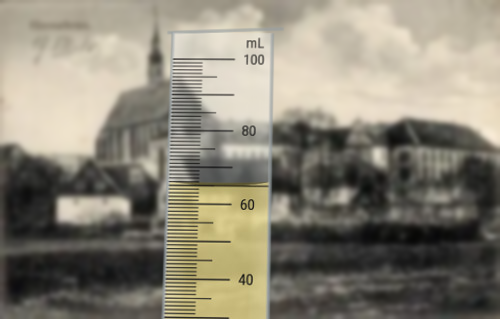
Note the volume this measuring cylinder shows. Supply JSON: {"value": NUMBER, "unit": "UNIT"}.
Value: {"value": 65, "unit": "mL"}
